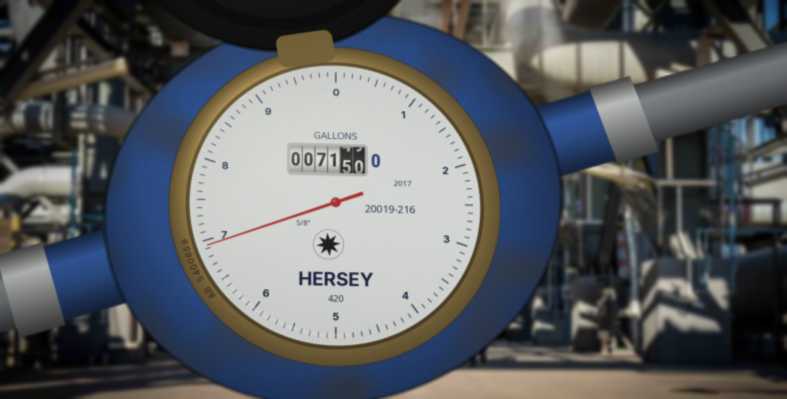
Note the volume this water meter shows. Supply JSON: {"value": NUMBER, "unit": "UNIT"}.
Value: {"value": 71496.9, "unit": "gal"}
